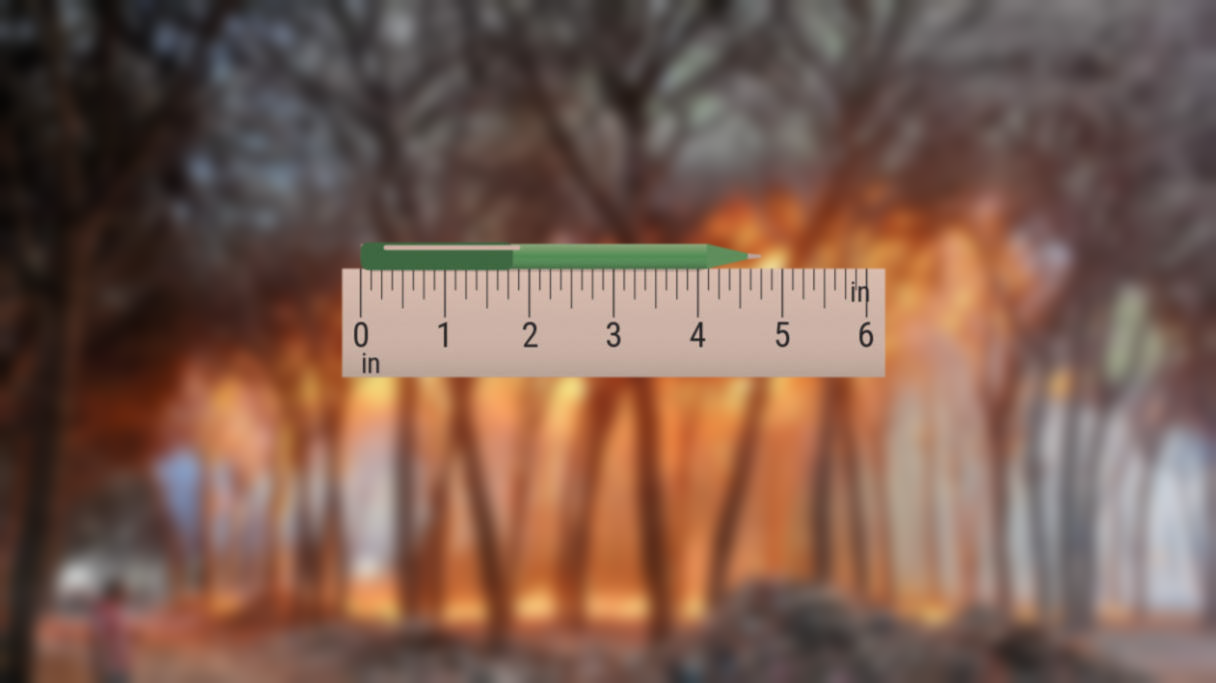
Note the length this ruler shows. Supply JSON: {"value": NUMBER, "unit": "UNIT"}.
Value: {"value": 4.75, "unit": "in"}
